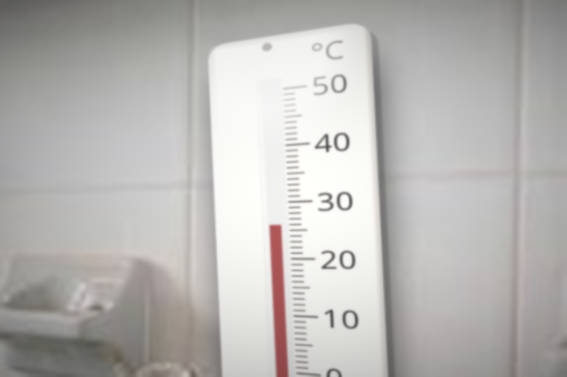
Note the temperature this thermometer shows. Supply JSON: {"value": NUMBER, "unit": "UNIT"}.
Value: {"value": 26, "unit": "°C"}
